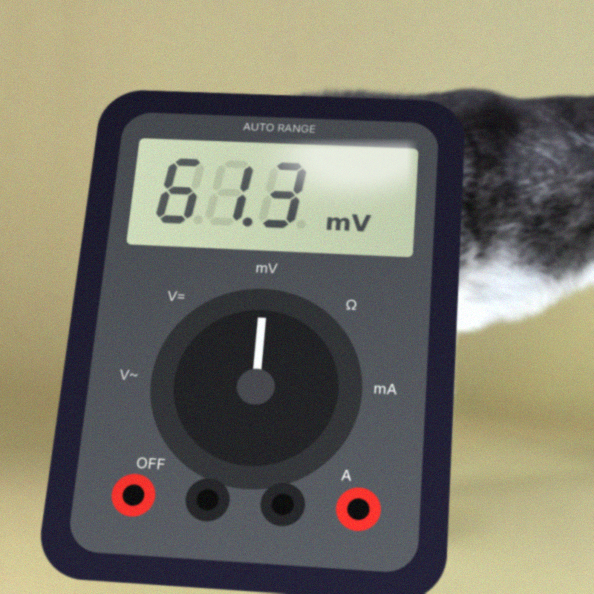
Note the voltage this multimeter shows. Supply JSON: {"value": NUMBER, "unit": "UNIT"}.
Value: {"value": 61.3, "unit": "mV"}
